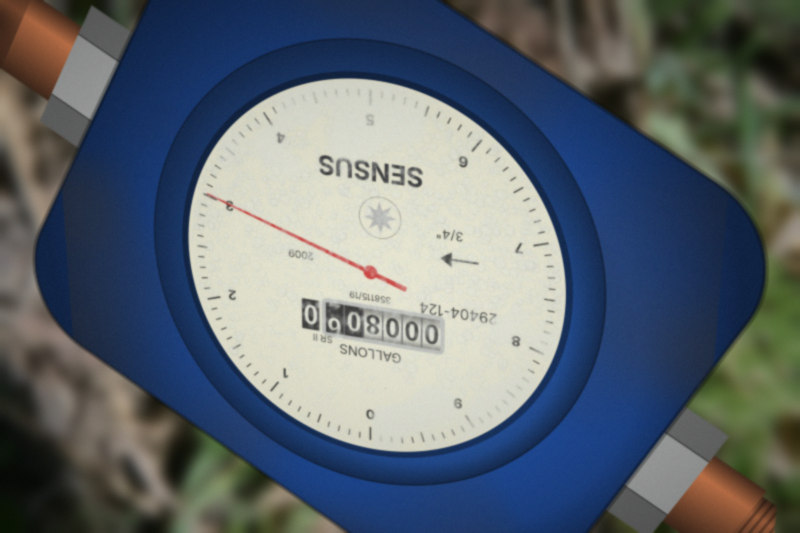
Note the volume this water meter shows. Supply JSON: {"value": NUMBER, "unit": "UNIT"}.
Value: {"value": 8063.0, "unit": "gal"}
